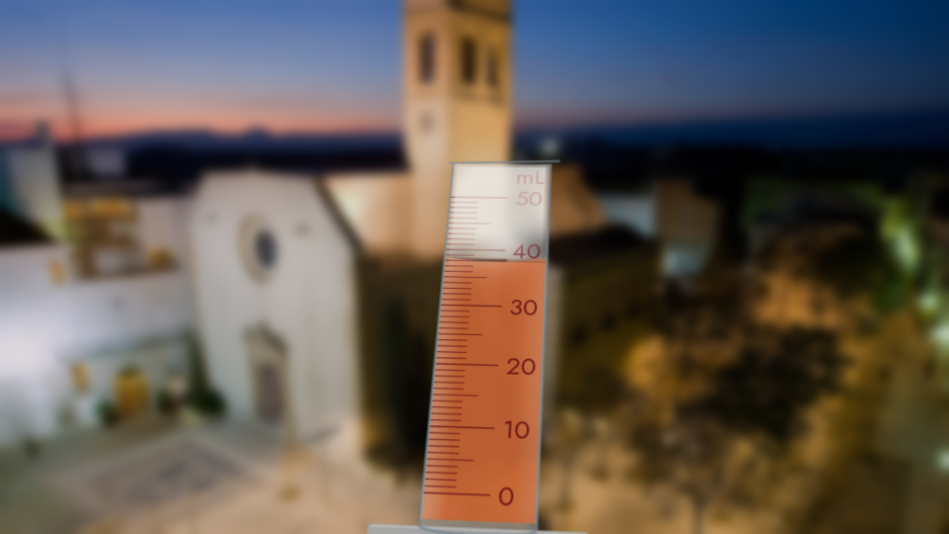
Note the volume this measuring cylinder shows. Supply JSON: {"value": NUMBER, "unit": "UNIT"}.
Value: {"value": 38, "unit": "mL"}
